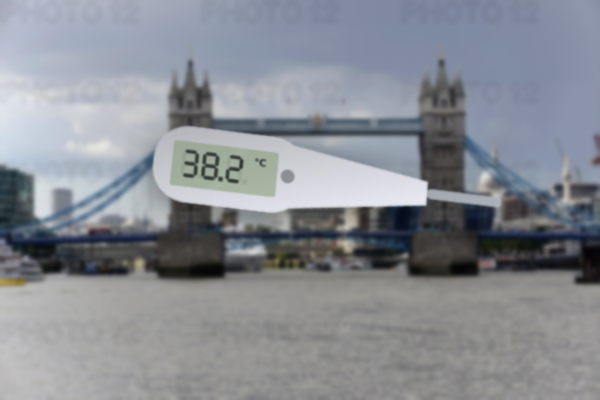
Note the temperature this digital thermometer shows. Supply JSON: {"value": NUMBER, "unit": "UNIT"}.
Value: {"value": 38.2, "unit": "°C"}
